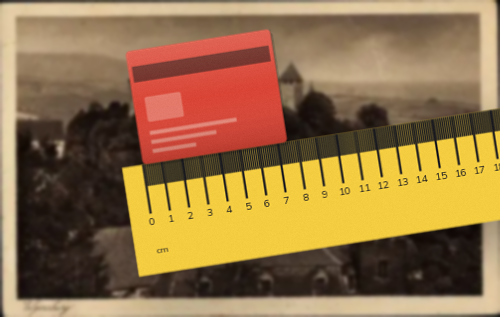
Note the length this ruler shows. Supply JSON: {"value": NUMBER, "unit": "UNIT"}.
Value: {"value": 7.5, "unit": "cm"}
